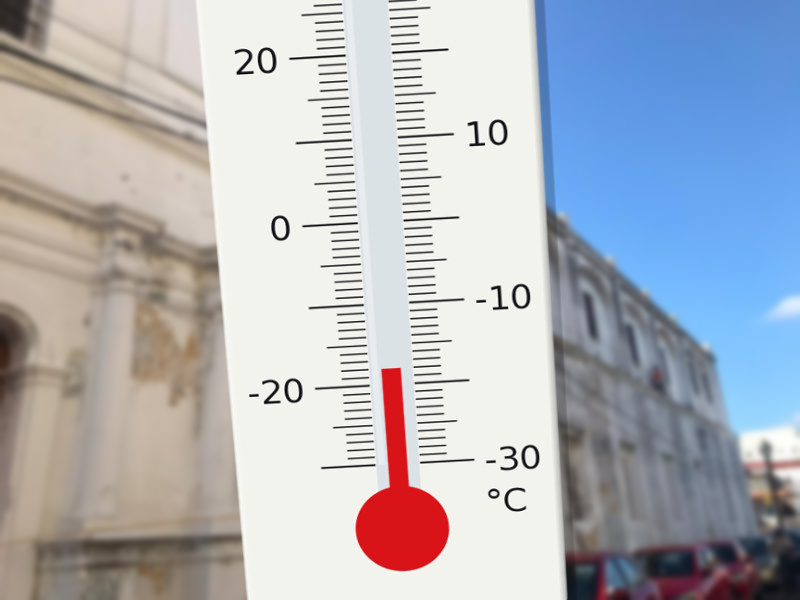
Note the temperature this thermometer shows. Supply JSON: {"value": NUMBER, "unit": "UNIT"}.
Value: {"value": -18, "unit": "°C"}
